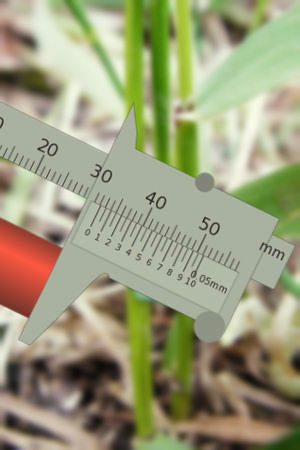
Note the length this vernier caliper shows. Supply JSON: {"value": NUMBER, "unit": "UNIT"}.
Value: {"value": 32.2, "unit": "mm"}
